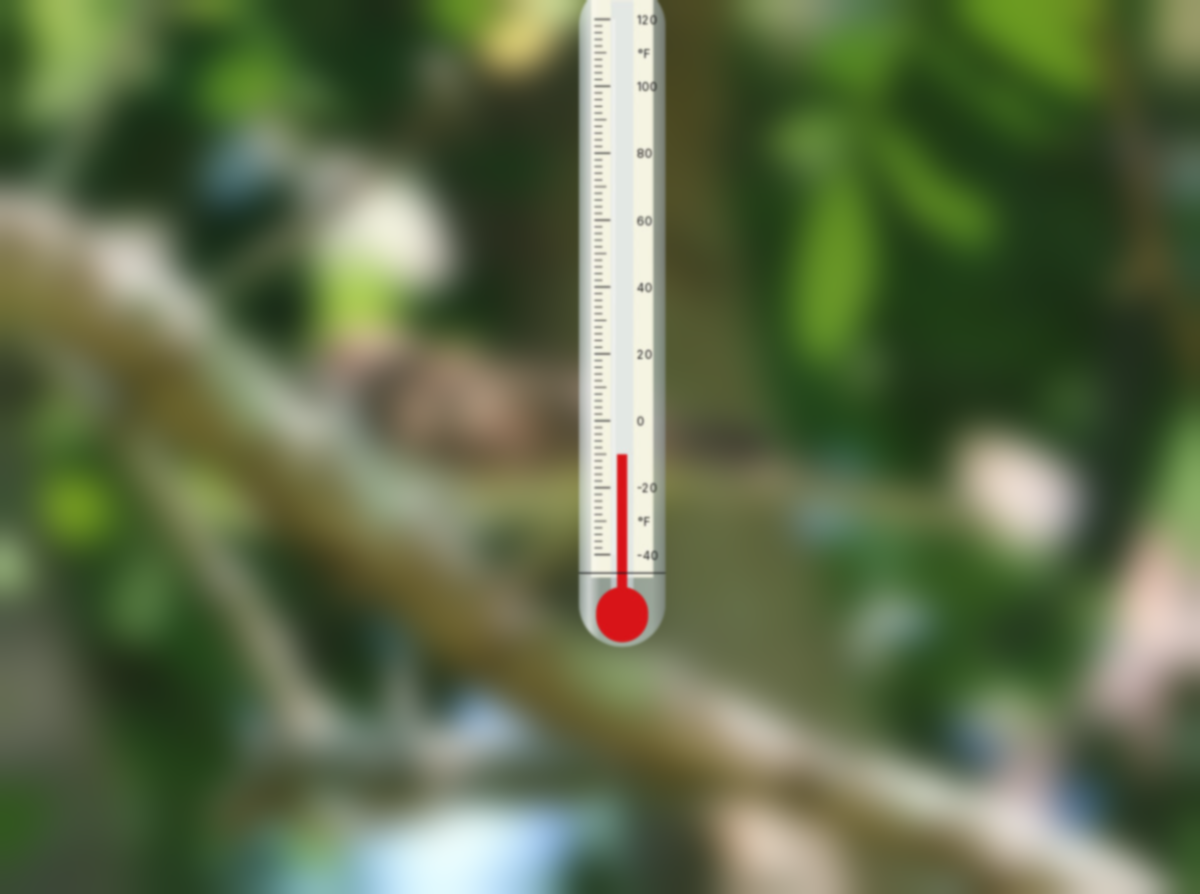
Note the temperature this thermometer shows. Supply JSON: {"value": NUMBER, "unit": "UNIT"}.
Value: {"value": -10, "unit": "°F"}
